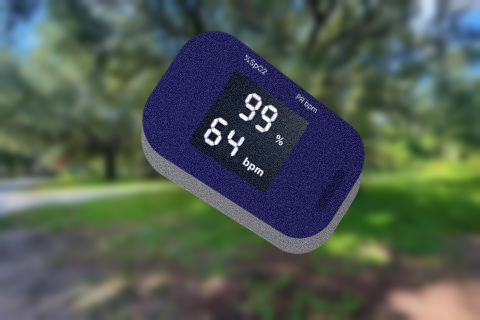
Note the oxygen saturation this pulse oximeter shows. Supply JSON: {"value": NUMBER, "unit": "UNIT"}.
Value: {"value": 99, "unit": "%"}
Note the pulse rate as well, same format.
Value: {"value": 64, "unit": "bpm"}
